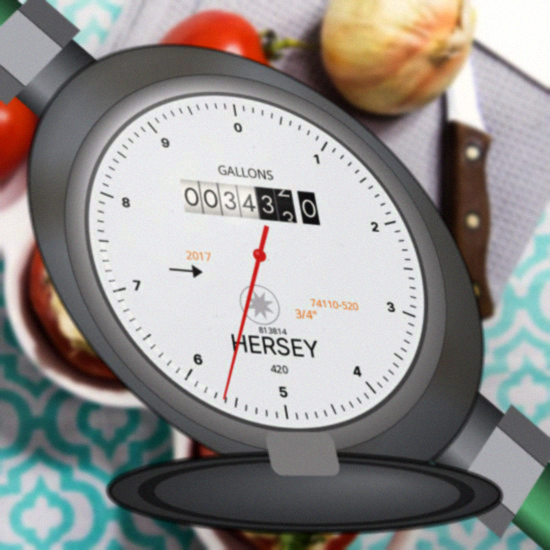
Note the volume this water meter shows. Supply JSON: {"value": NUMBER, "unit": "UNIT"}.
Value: {"value": 34325.6, "unit": "gal"}
